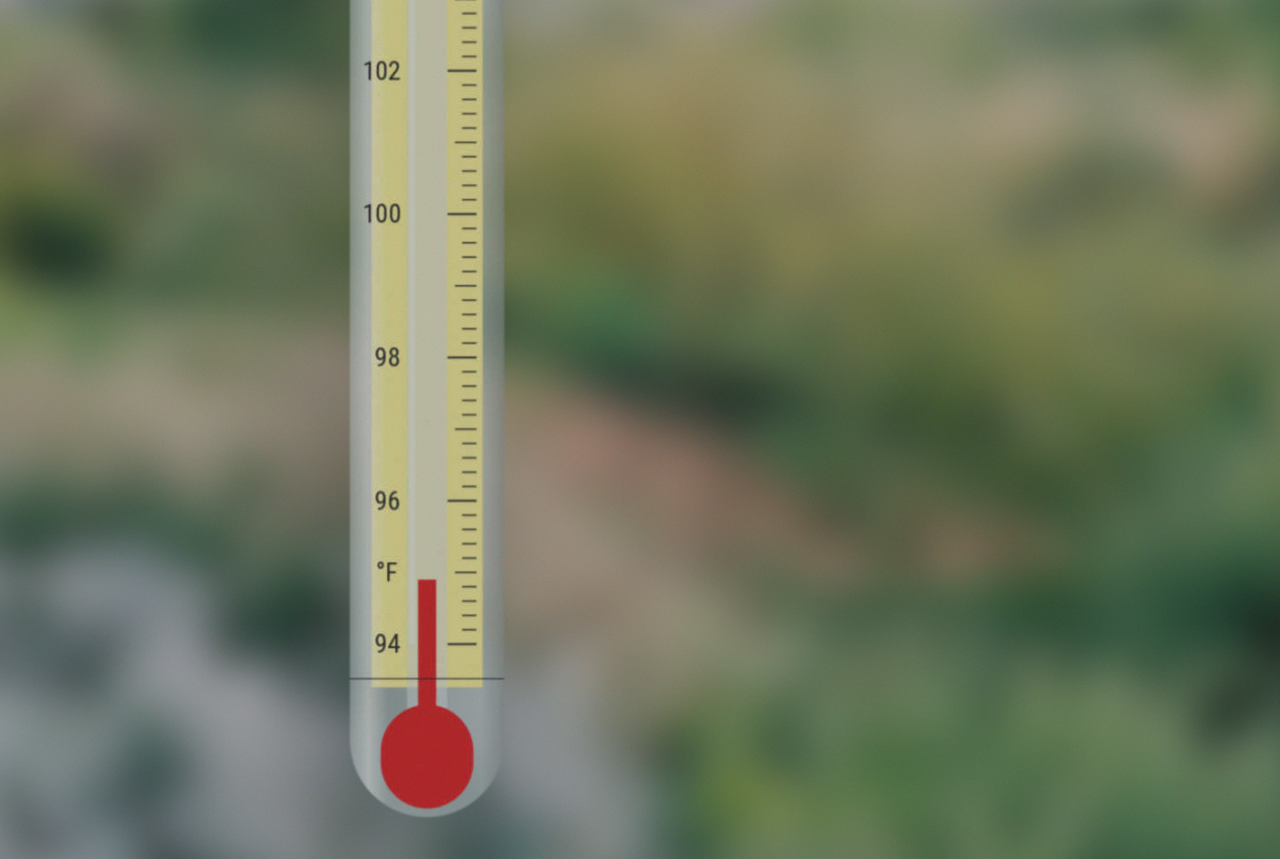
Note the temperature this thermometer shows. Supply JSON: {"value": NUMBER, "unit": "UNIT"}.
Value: {"value": 94.9, "unit": "°F"}
